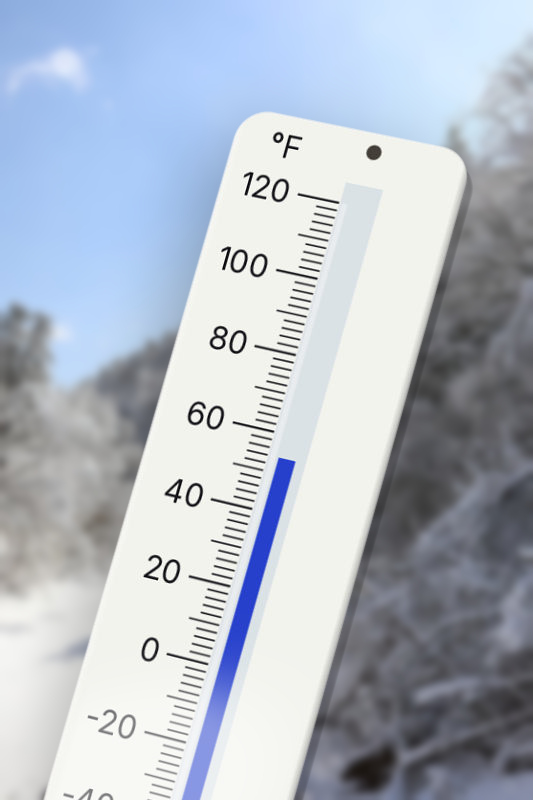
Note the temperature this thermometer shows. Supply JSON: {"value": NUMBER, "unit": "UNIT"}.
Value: {"value": 54, "unit": "°F"}
